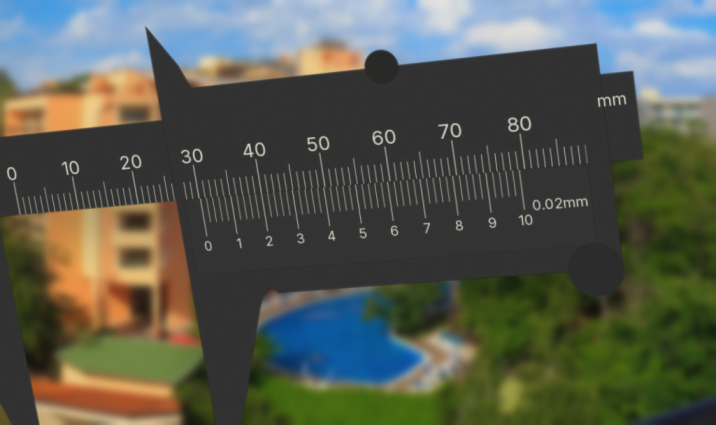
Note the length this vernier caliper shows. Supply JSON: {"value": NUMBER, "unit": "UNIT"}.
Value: {"value": 30.2, "unit": "mm"}
